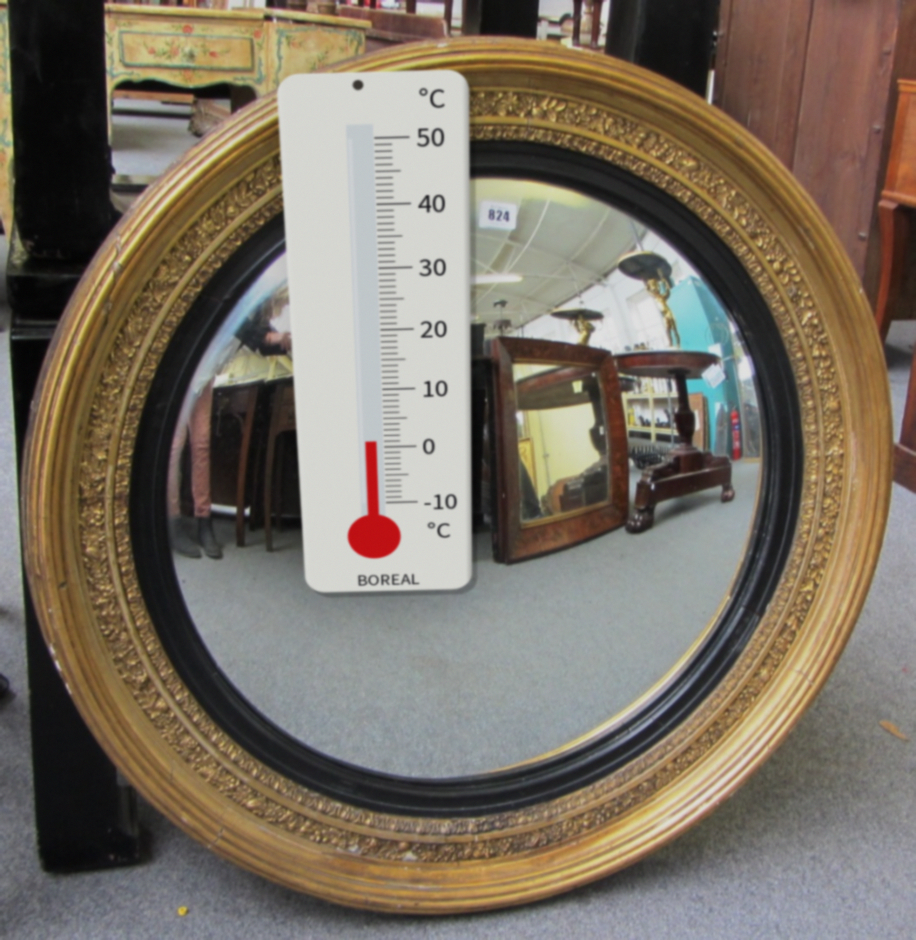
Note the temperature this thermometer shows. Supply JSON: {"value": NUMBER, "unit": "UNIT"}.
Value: {"value": 1, "unit": "°C"}
